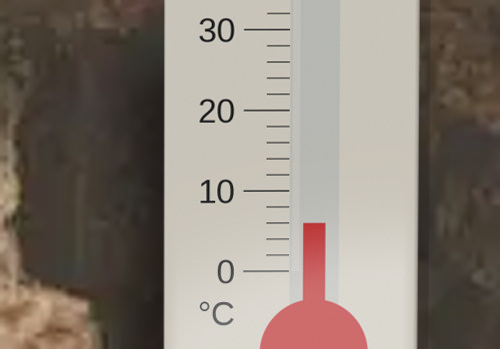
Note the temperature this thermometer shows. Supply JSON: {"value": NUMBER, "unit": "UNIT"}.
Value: {"value": 6, "unit": "°C"}
